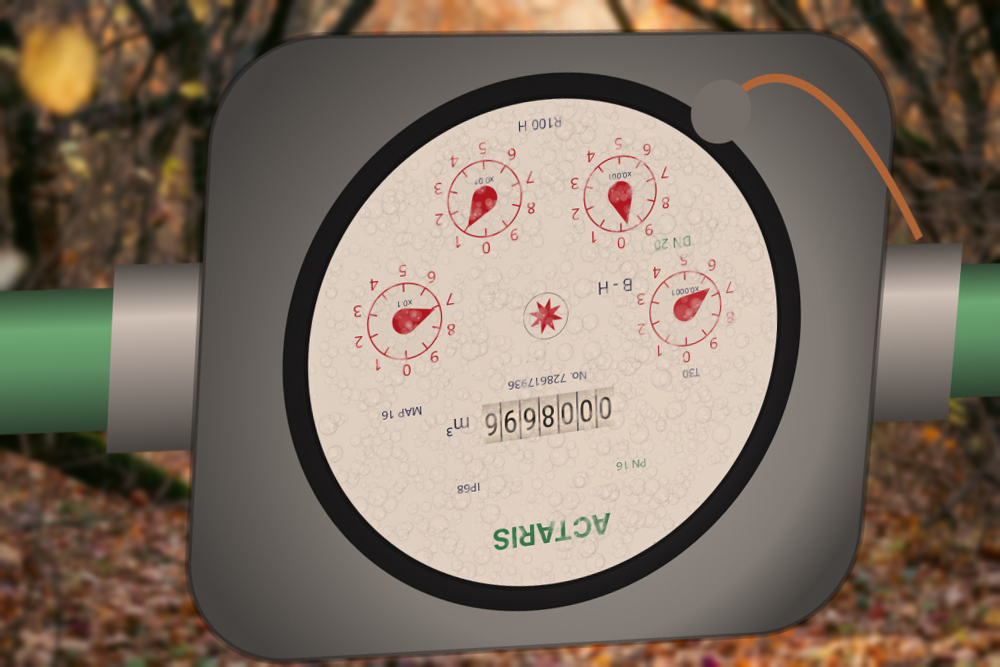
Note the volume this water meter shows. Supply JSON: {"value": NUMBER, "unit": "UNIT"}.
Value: {"value": 8696.7096, "unit": "m³"}
